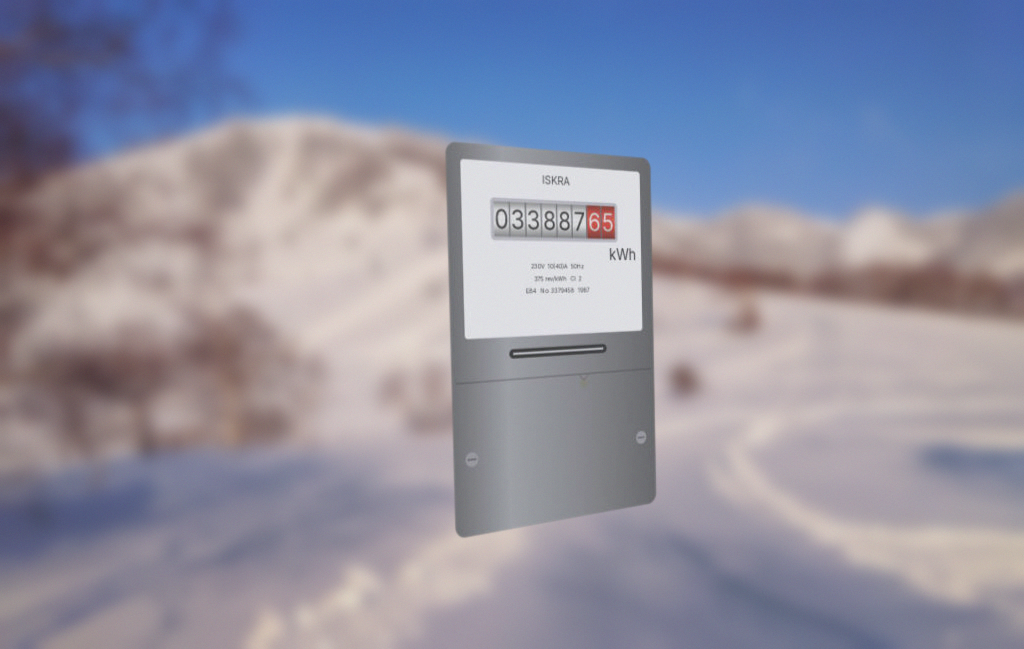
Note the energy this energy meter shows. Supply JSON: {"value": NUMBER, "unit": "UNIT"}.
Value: {"value": 33887.65, "unit": "kWh"}
